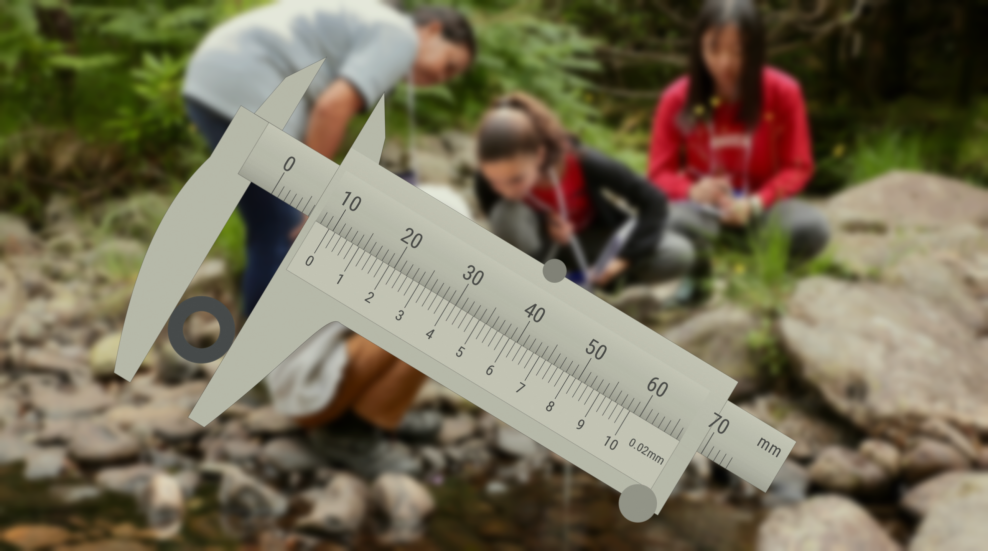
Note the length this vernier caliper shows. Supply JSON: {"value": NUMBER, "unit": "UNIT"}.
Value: {"value": 9.4, "unit": "mm"}
